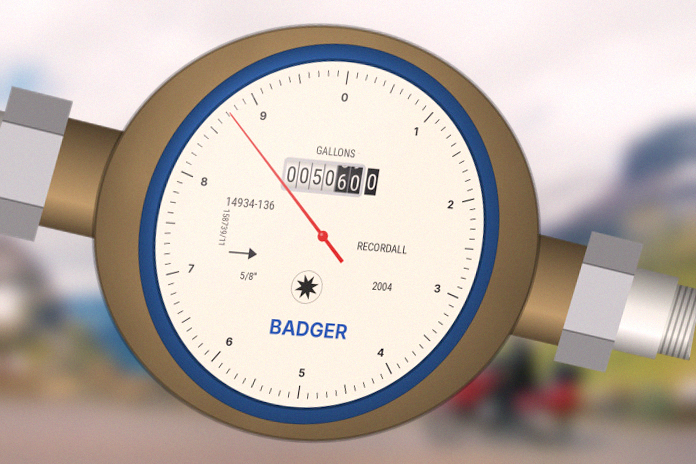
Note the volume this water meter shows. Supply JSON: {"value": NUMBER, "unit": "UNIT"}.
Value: {"value": 50598.7, "unit": "gal"}
